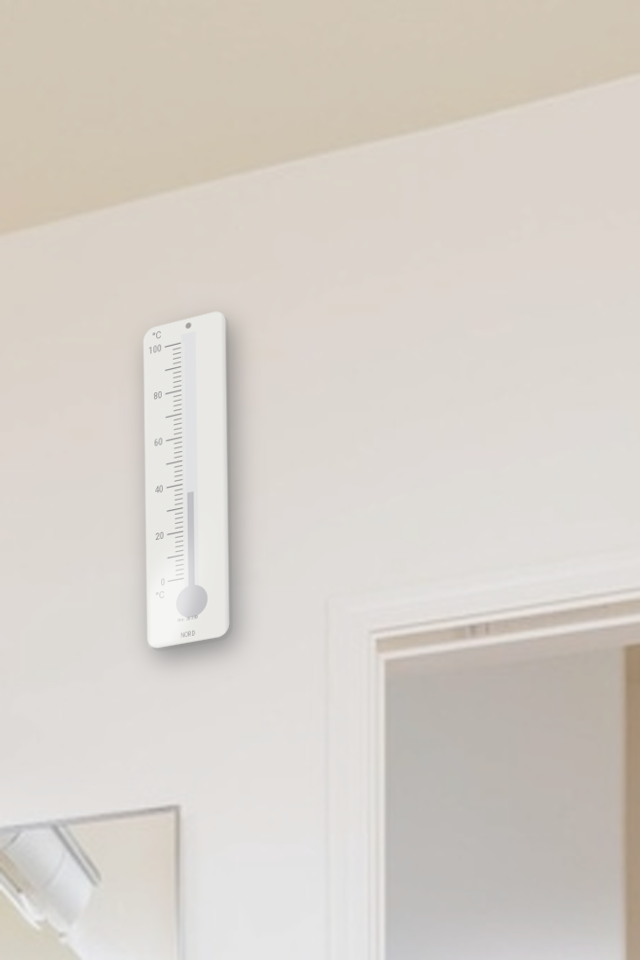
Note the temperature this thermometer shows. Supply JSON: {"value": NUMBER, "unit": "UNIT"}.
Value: {"value": 36, "unit": "°C"}
